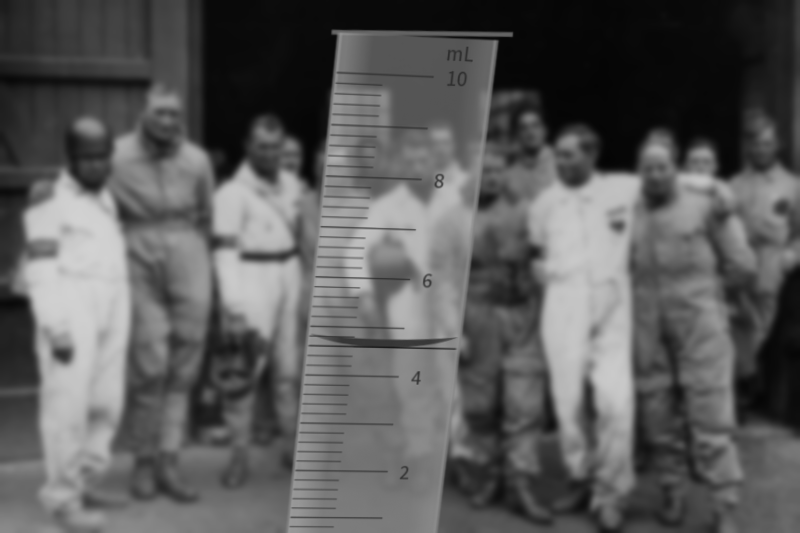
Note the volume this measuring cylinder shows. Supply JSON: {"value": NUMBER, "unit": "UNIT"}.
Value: {"value": 4.6, "unit": "mL"}
